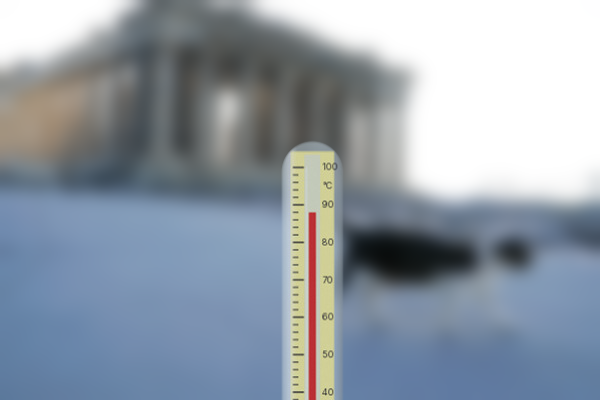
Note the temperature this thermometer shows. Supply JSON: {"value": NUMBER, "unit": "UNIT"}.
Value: {"value": 88, "unit": "°C"}
